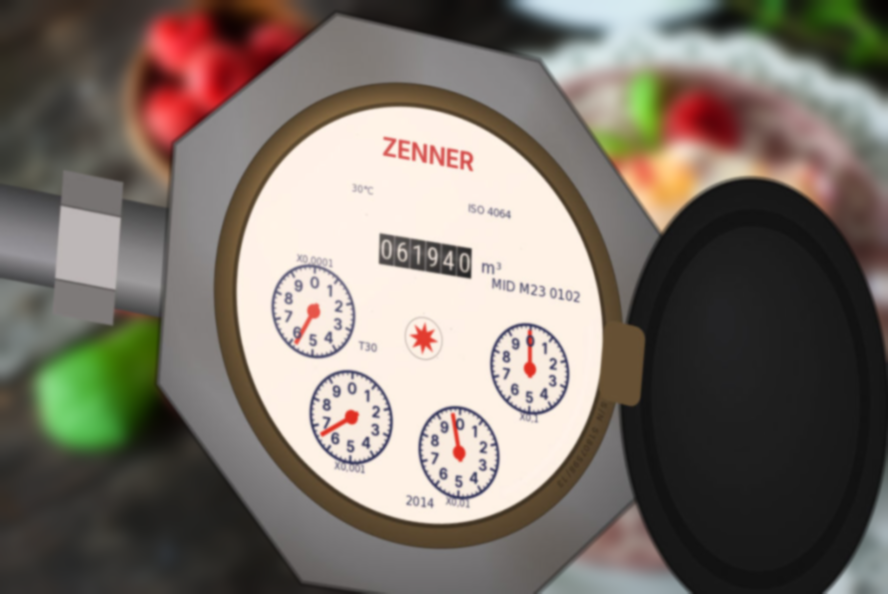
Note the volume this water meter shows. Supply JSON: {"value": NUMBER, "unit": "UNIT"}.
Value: {"value": 61939.9965, "unit": "m³"}
